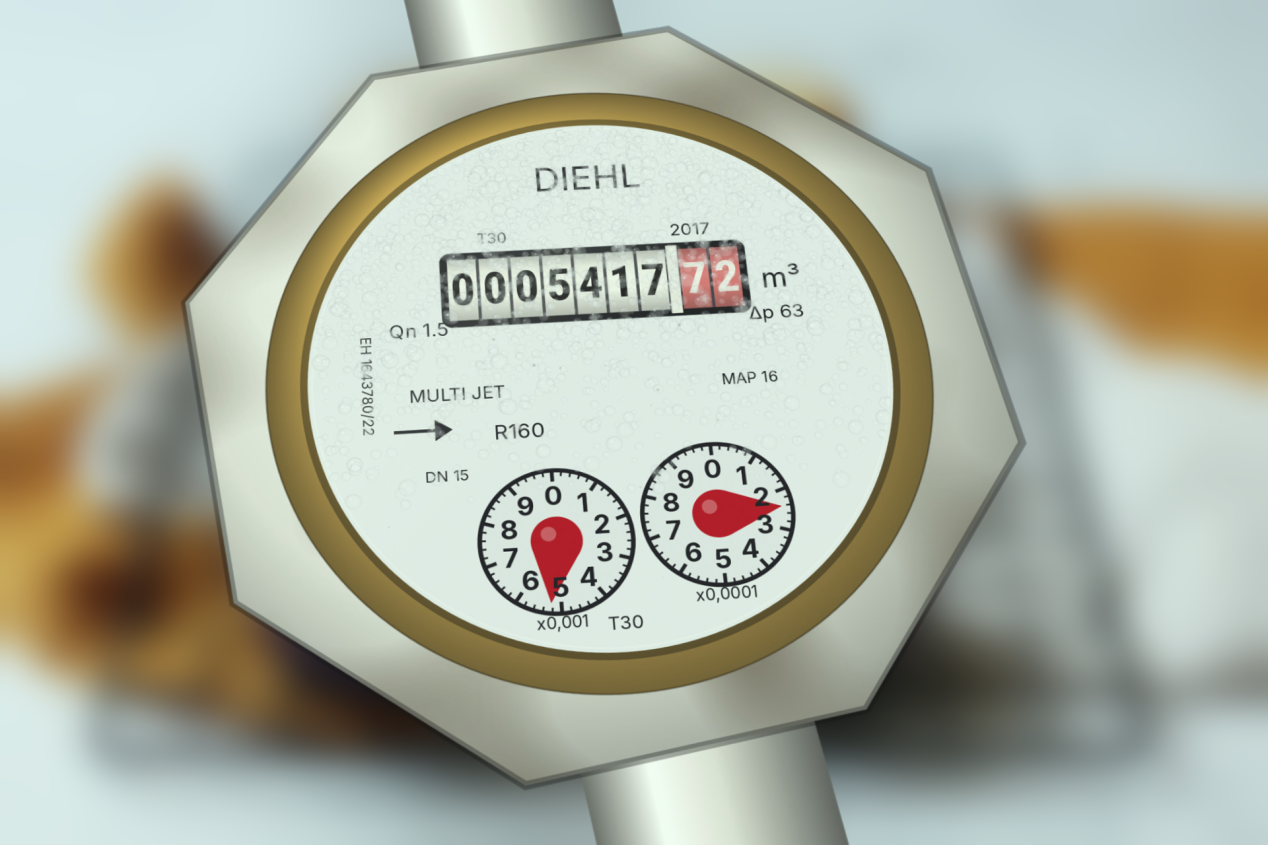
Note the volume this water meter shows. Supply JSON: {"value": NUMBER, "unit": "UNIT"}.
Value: {"value": 5417.7252, "unit": "m³"}
